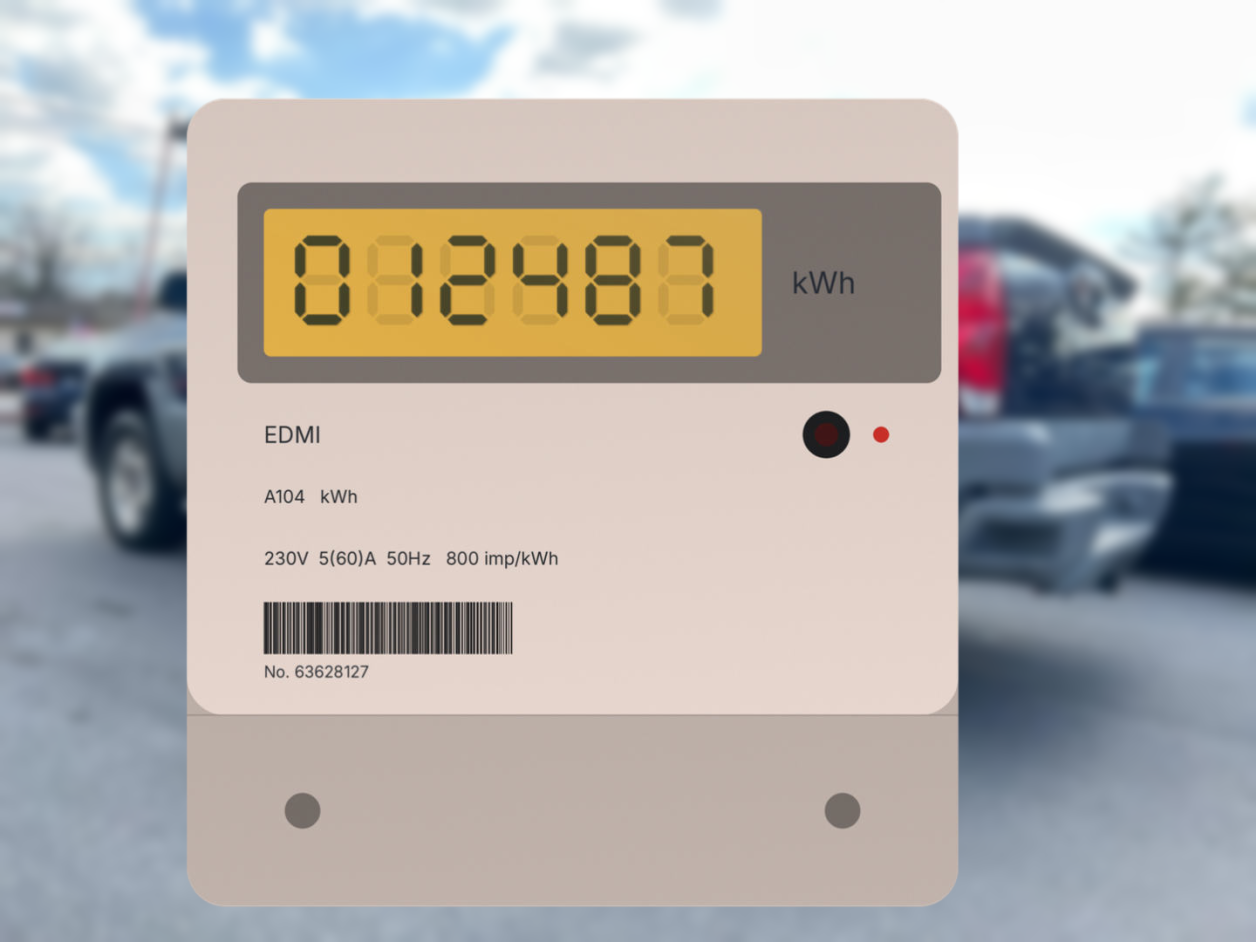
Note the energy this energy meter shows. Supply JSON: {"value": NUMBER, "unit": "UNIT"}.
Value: {"value": 12487, "unit": "kWh"}
